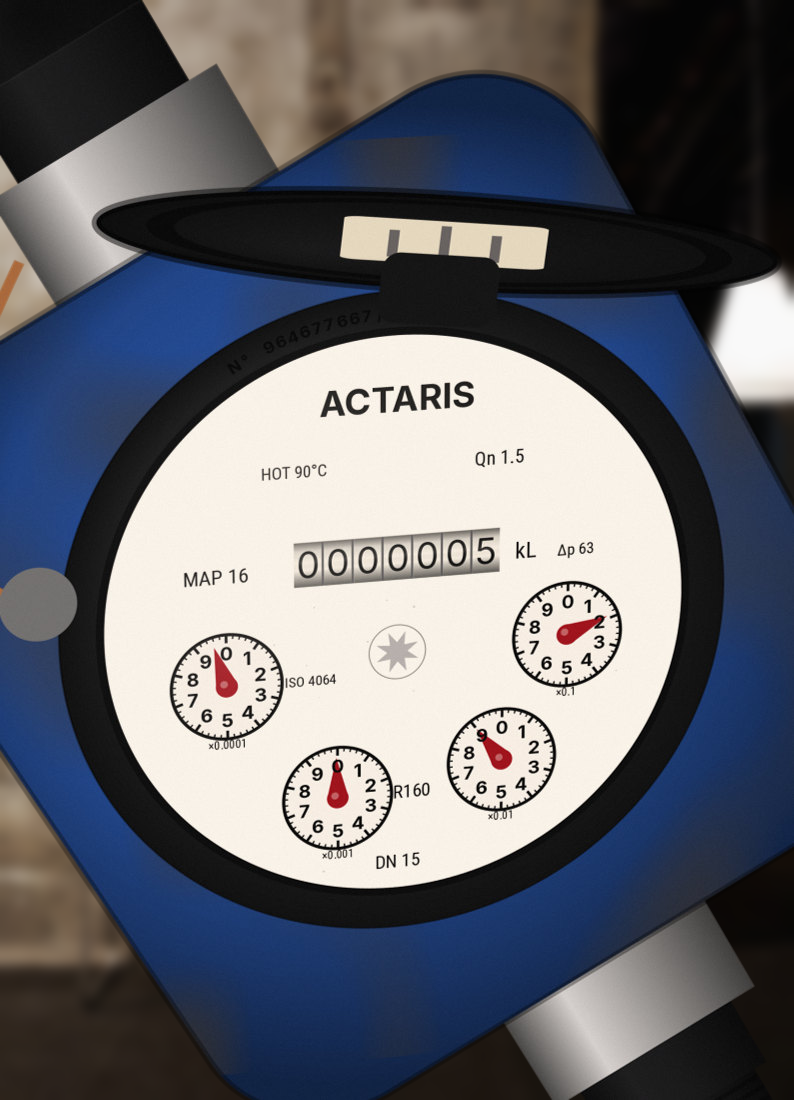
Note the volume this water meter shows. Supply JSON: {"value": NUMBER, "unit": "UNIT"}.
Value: {"value": 5.1899, "unit": "kL"}
